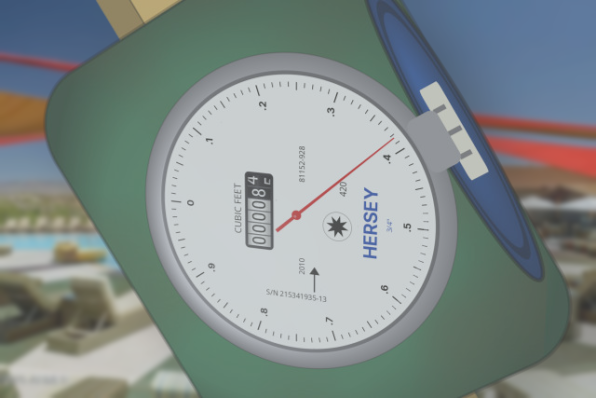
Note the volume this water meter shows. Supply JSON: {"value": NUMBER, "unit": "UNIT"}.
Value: {"value": 84.38, "unit": "ft³"}
